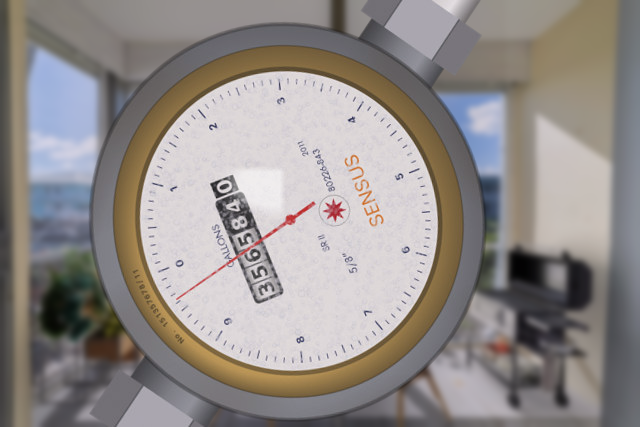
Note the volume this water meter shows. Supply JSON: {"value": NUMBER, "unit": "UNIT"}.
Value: {"value": 3565839.6, "unit": "gal"}
